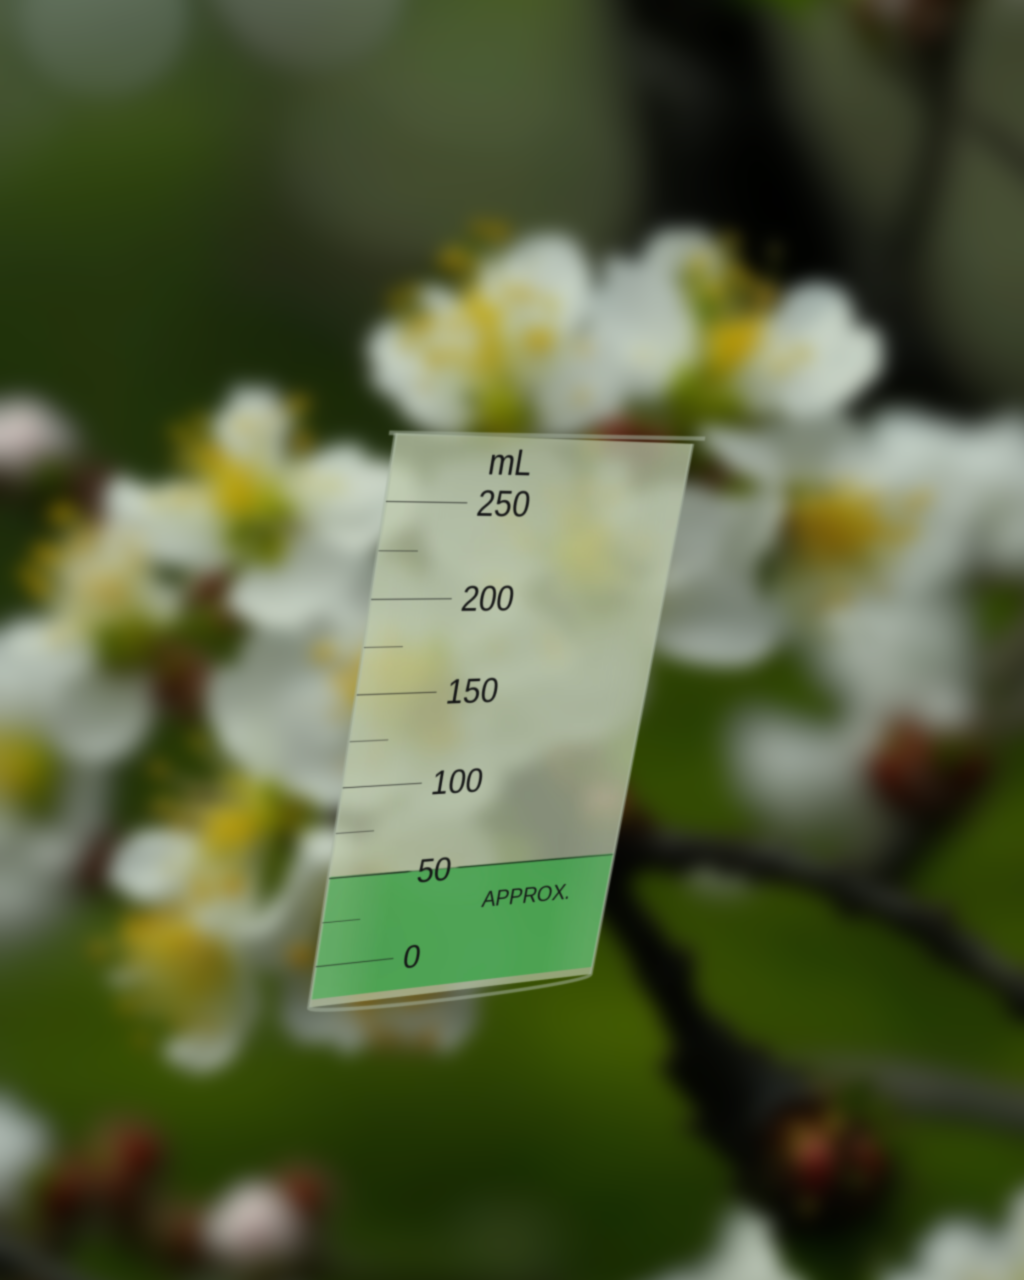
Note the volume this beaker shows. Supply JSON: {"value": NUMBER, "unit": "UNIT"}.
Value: {"value": 50, "unit": "mL"}
